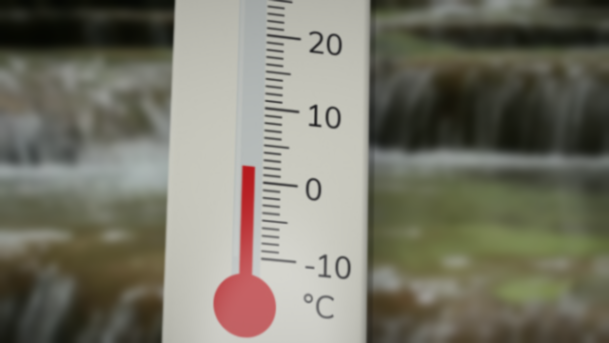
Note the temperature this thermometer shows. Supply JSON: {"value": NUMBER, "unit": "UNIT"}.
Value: {"value": 2, "unit": "°C"}
